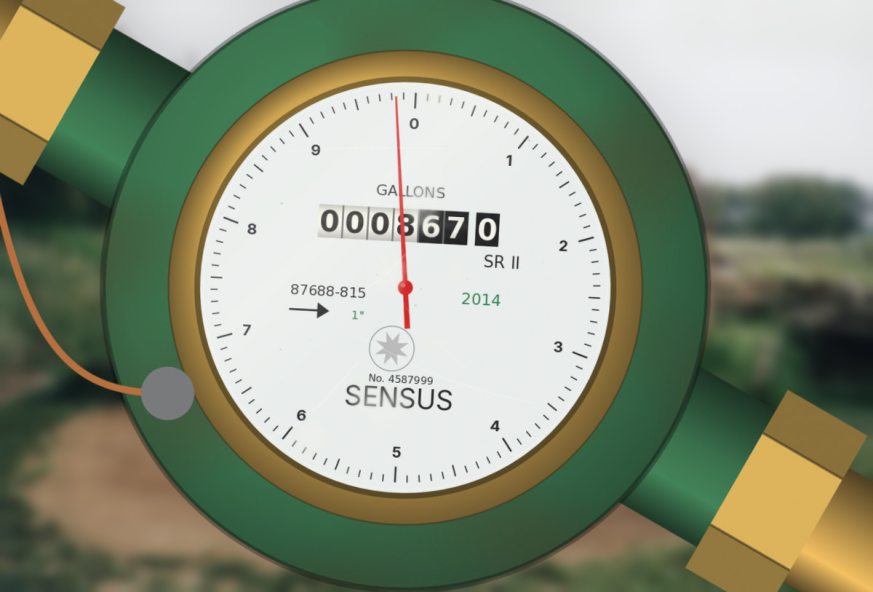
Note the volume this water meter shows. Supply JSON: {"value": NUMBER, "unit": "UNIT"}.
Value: {"value": 8669.8, "unit": "gal"}
